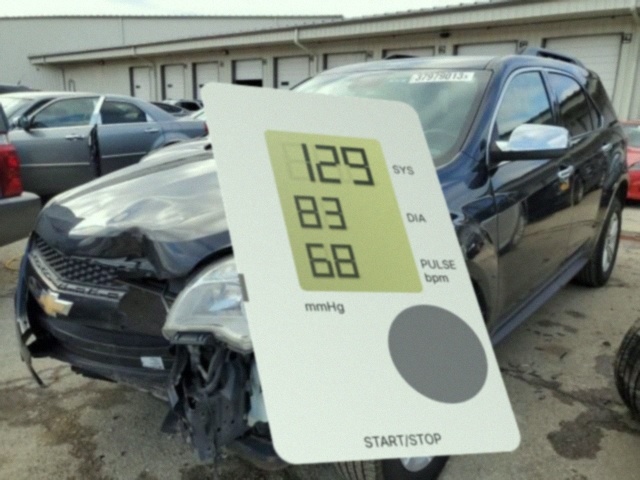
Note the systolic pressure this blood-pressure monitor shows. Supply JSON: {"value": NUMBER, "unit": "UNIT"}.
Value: {"value": 129, "unit": "mmHg"}
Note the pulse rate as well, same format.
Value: {"value": 68, "unit": "bpm"}
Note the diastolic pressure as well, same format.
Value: {"value": 83, "unit": "mmHg"}
